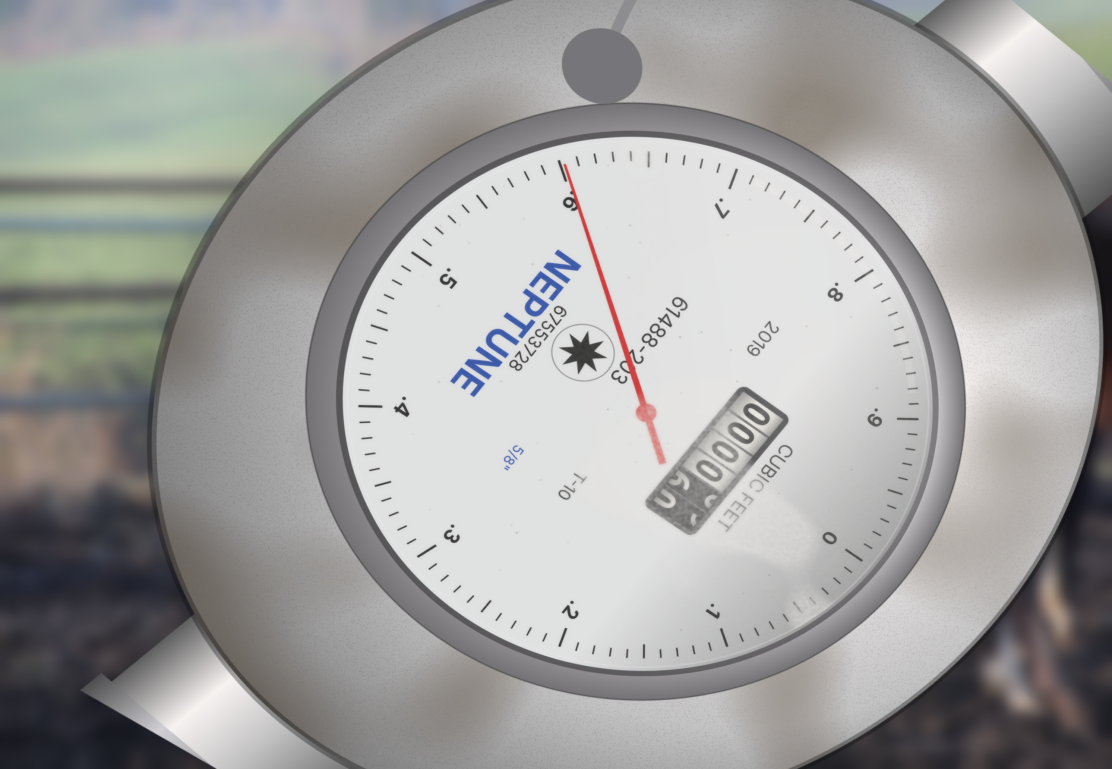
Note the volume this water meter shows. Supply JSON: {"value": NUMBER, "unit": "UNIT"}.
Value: {"value": 59.60, "unit": "ft³"}
